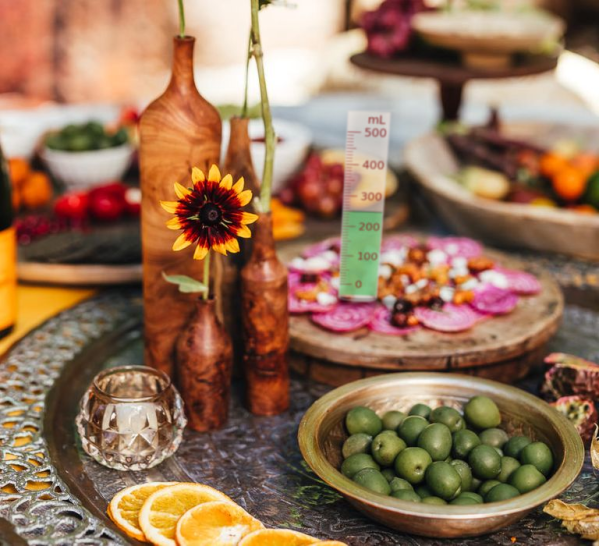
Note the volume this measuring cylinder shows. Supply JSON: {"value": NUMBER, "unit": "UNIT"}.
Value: {"value": 250, "unit": "mL"}
